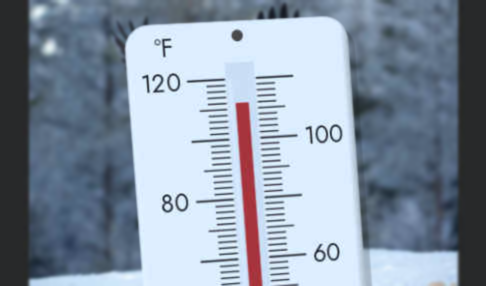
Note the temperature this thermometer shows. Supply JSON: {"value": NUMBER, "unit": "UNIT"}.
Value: {"value": 112, "unit": "°F"}
